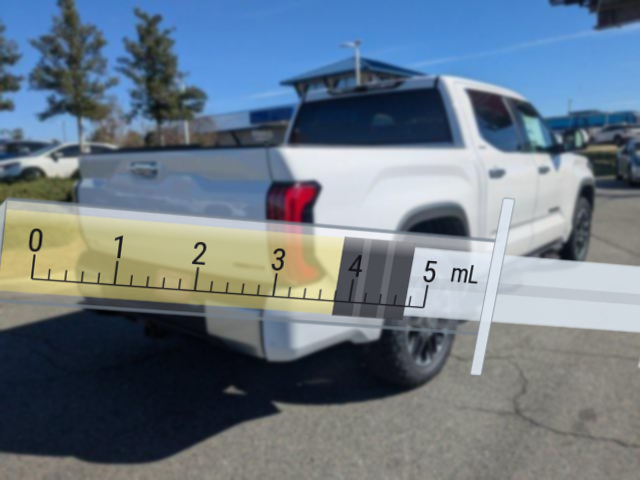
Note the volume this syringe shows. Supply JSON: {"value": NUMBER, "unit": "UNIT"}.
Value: {"value": 3.8, "unit": "mL"}
